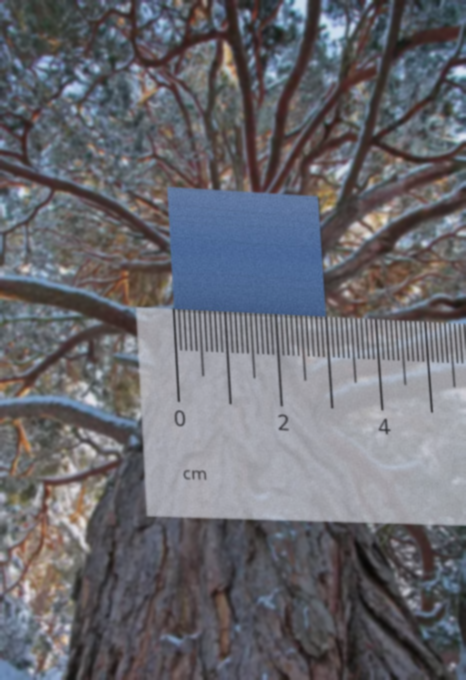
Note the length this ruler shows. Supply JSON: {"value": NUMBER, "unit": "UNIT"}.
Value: {"value": 3, "unit": "cm"}
